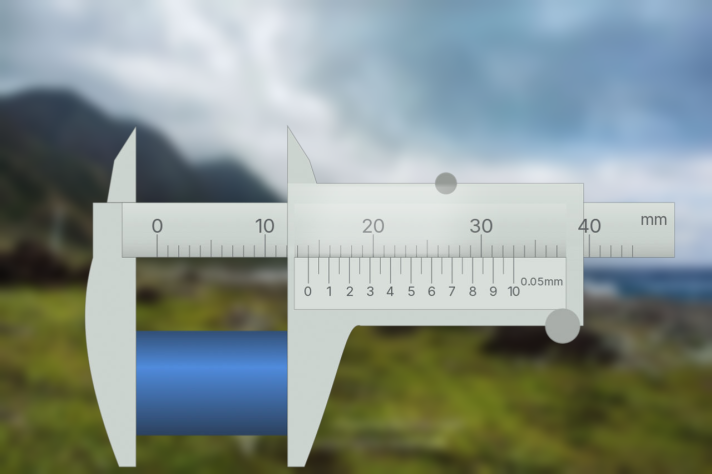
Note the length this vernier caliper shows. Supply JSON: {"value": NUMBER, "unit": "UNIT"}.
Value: {"value": 14.0, "unit": "mm"}
